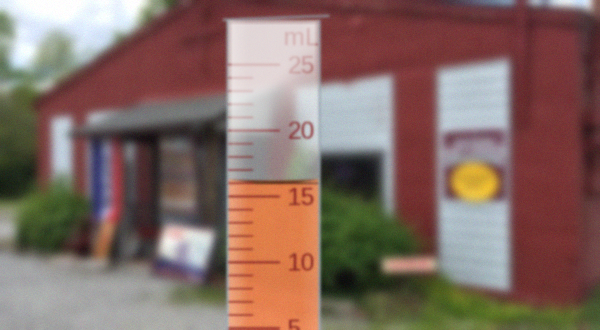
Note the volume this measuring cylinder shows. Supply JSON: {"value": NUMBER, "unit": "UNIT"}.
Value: {"value": 16, "unit": "mL"}
